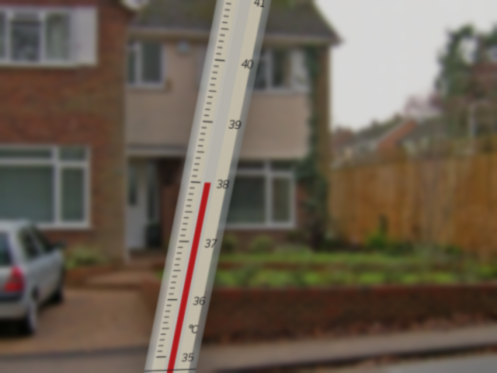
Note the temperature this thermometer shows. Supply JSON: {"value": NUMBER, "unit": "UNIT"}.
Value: {"value": 38, "unit": "°C"}
